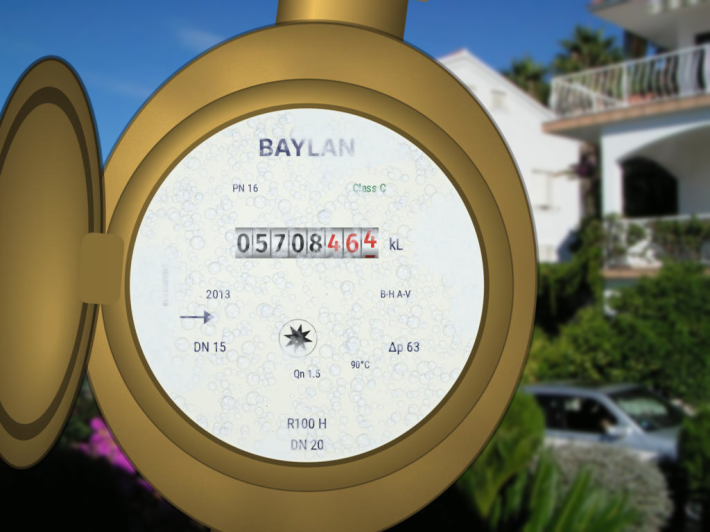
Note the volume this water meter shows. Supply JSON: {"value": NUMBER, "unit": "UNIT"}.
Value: {"value": 5708.464, "unit": "kL"}
